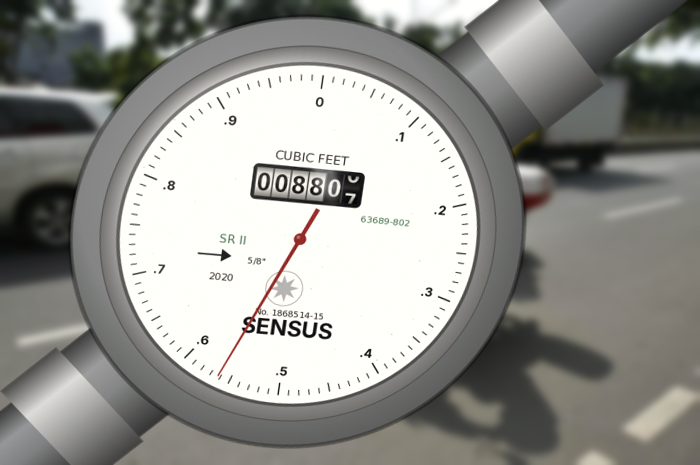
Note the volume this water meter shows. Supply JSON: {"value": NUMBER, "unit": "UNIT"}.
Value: {"value": 8806.56, "unit": "ft³"}
